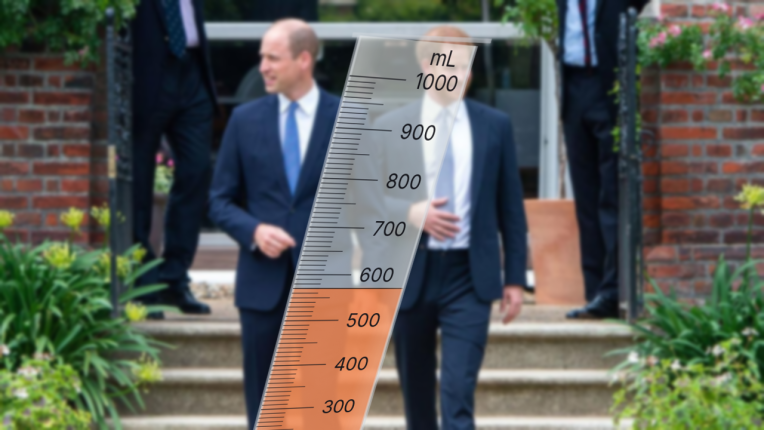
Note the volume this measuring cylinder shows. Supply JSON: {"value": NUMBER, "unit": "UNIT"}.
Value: {"value": 570, "unit": "mL"}
